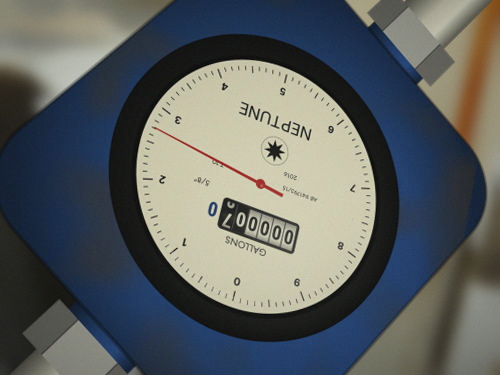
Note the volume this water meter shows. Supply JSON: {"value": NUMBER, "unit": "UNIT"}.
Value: {"value": 72.7, "unit": "gal"}
